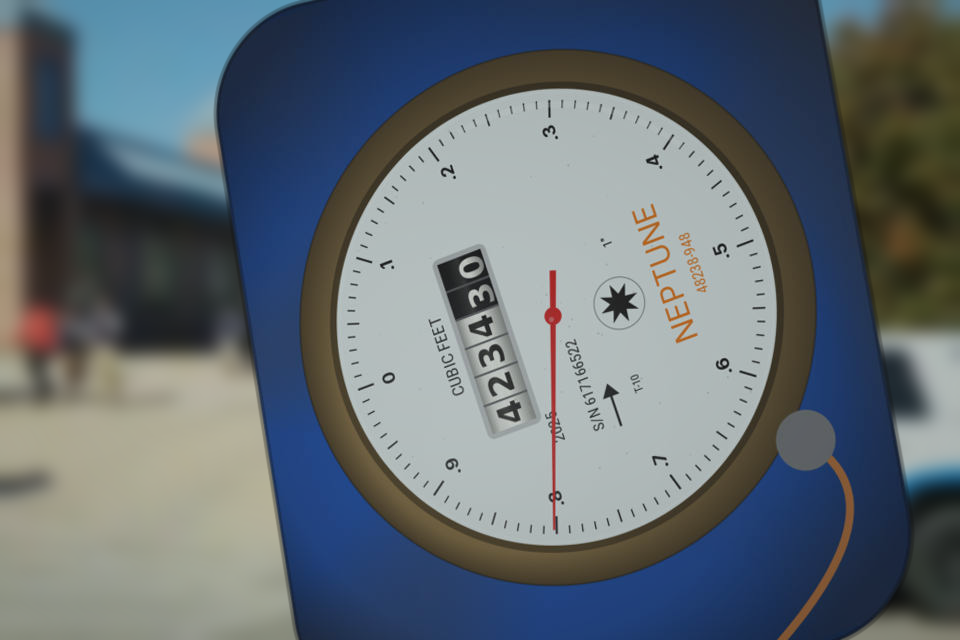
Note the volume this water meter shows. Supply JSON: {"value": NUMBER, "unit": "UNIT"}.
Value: {"value": 423429.80, "unit": "ft³"}
